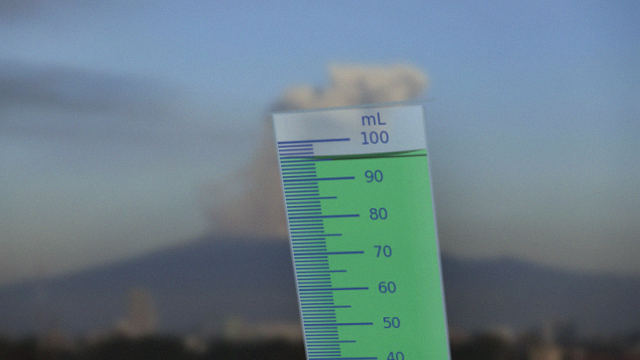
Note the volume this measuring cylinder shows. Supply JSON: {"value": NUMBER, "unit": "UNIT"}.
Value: {"value": 95, "unit": "mL"}
